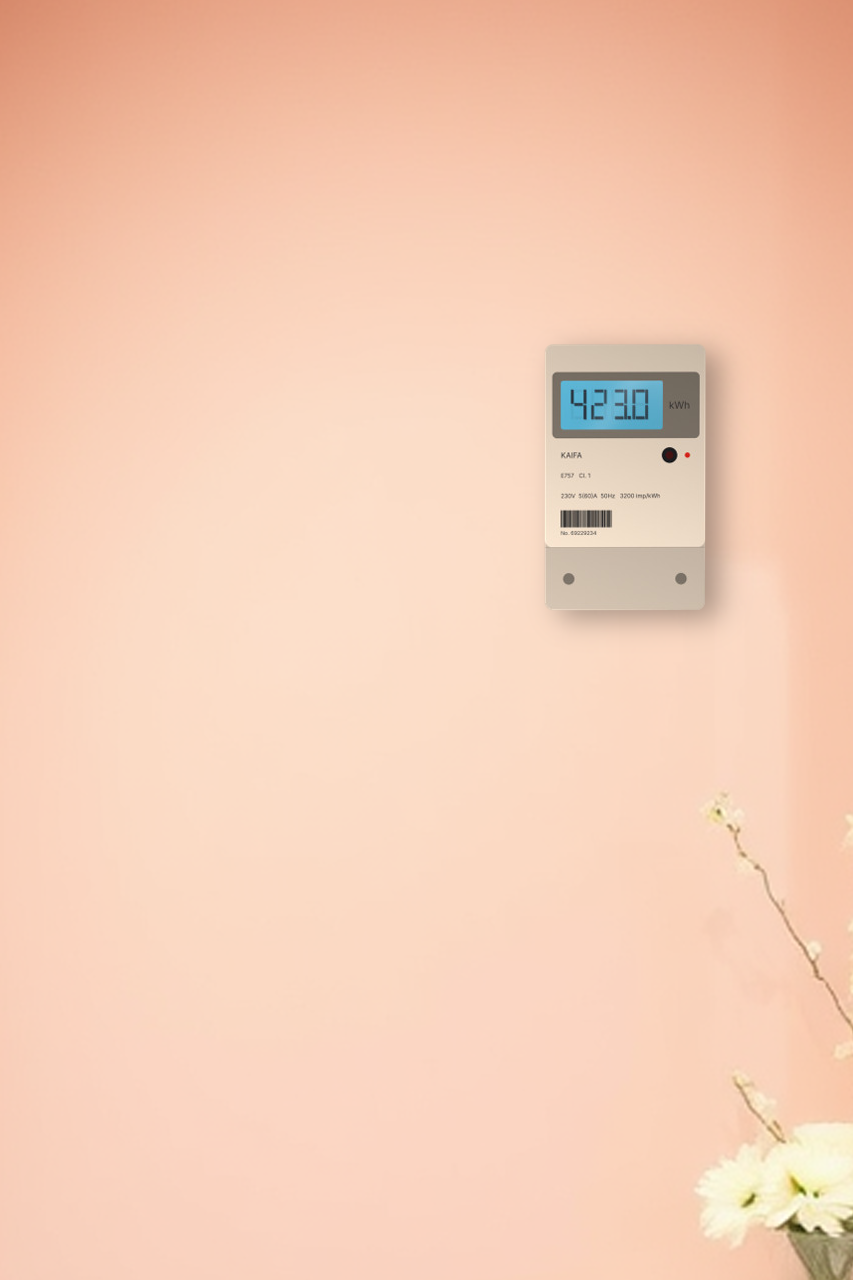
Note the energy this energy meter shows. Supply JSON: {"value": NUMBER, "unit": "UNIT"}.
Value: {"value": 423.0, "unit": "kWh"}
